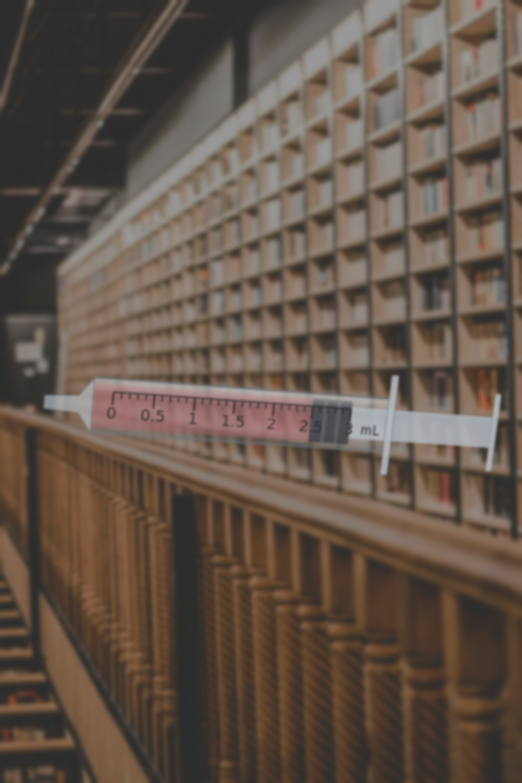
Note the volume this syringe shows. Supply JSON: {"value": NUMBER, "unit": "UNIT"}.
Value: {"value": 2.5, "unit": "mL"}
